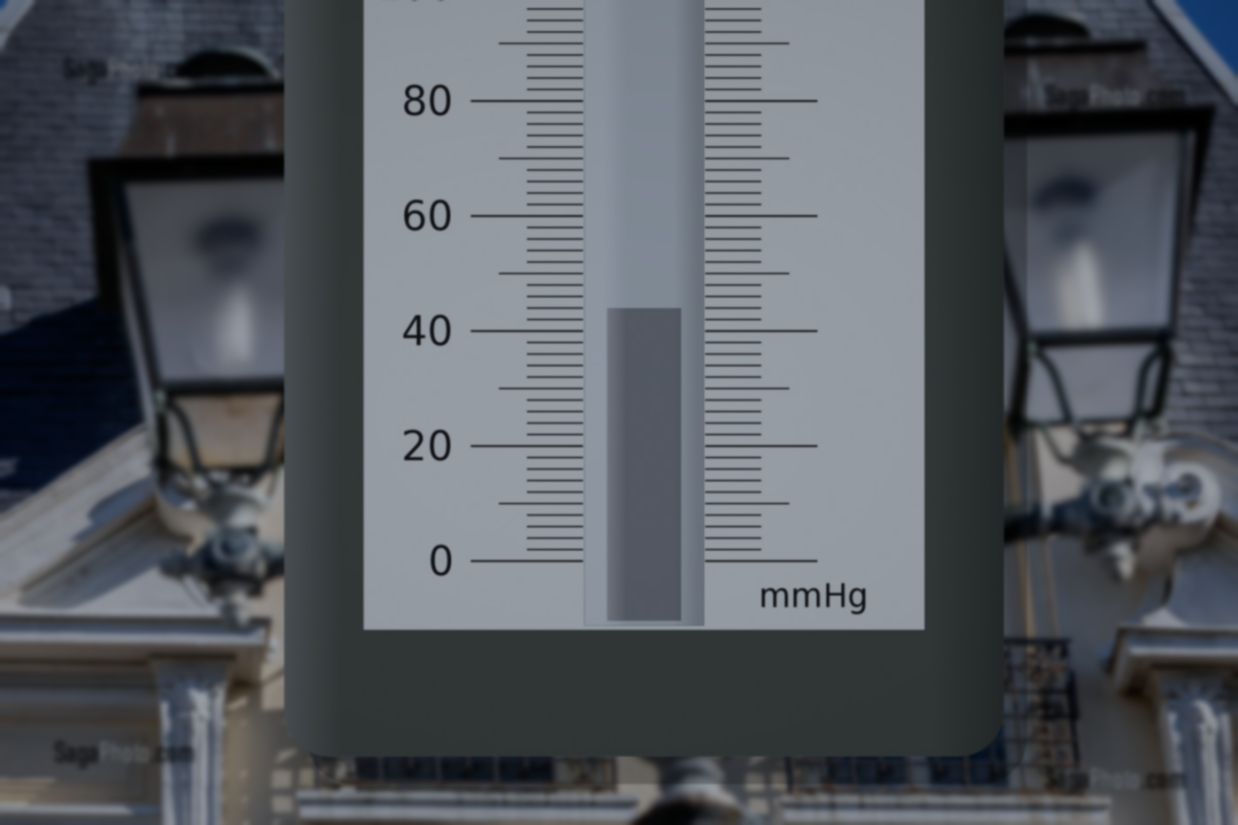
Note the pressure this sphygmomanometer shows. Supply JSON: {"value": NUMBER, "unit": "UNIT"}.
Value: {"value": 44, "unit": "mmHg"}
